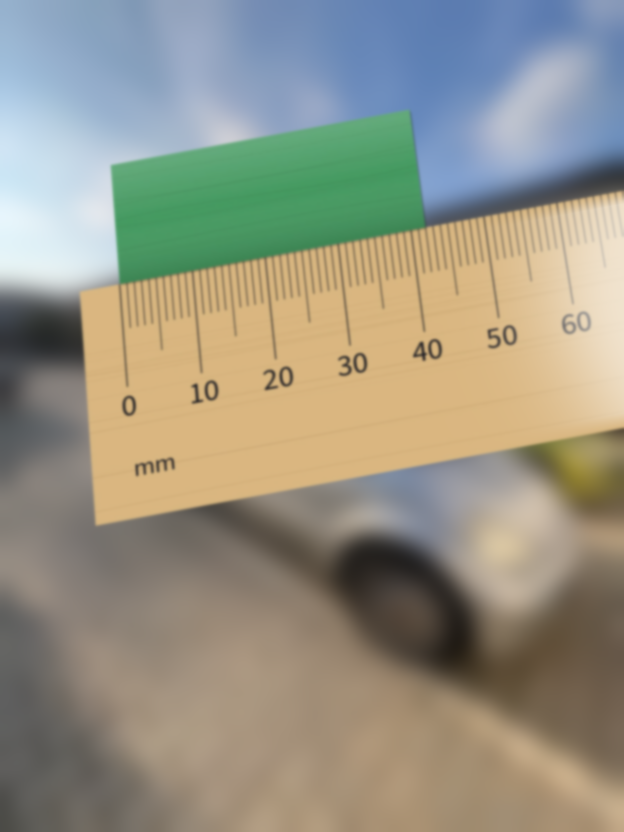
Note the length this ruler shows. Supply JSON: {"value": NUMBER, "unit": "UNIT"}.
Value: {"value": 42, "unit": "mm"}
